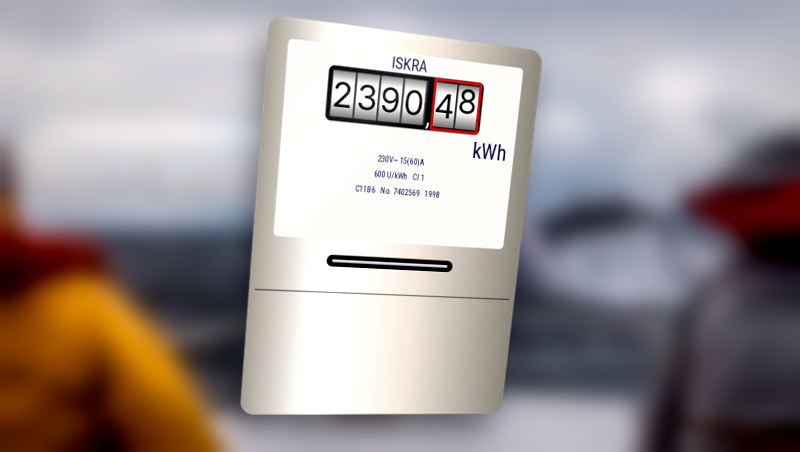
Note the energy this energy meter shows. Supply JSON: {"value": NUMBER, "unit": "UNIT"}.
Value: {"value": 2390.48, "unit": "kWh"}
